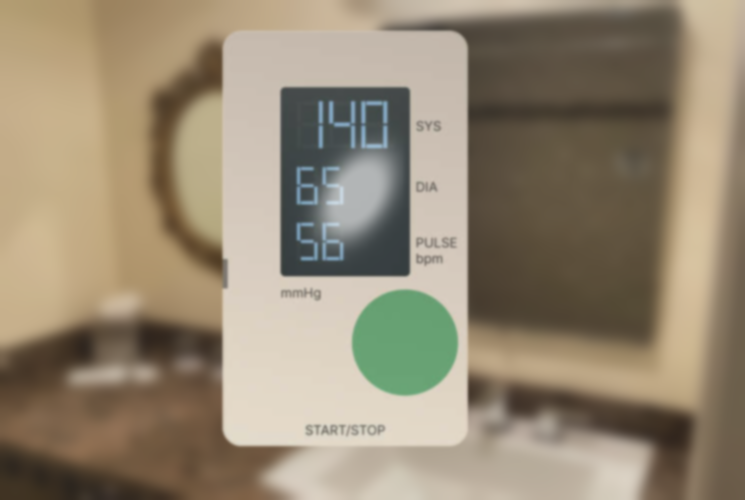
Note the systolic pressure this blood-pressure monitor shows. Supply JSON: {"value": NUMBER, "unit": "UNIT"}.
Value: {"value": 140, "unit": "mmHg"}
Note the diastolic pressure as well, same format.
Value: {"value": 65, "unit": "mmHg"}
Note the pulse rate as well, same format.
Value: {"value": 56, "unit": "bpm"}
